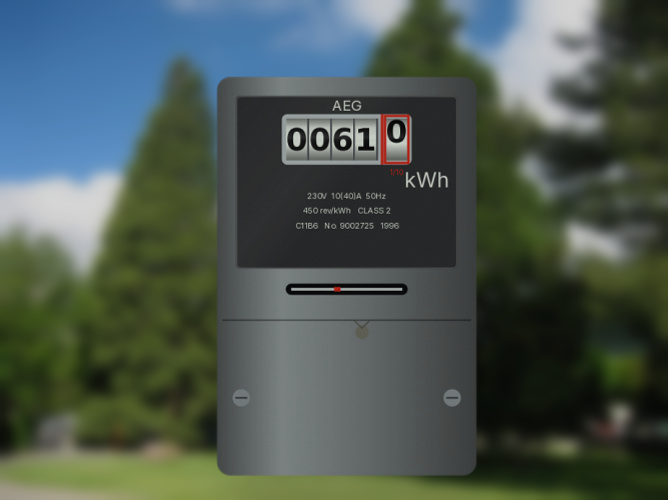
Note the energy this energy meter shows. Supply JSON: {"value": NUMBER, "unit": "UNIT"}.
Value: {"value": 61.0, "unit": "kWh"}
